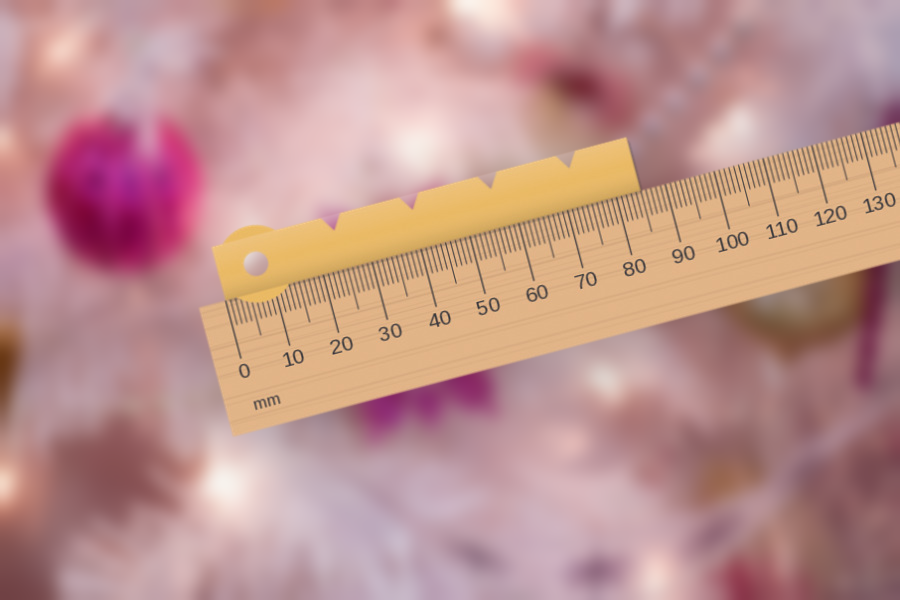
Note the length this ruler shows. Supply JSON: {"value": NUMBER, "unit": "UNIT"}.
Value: {"value": 85, "unit": "mm"}
